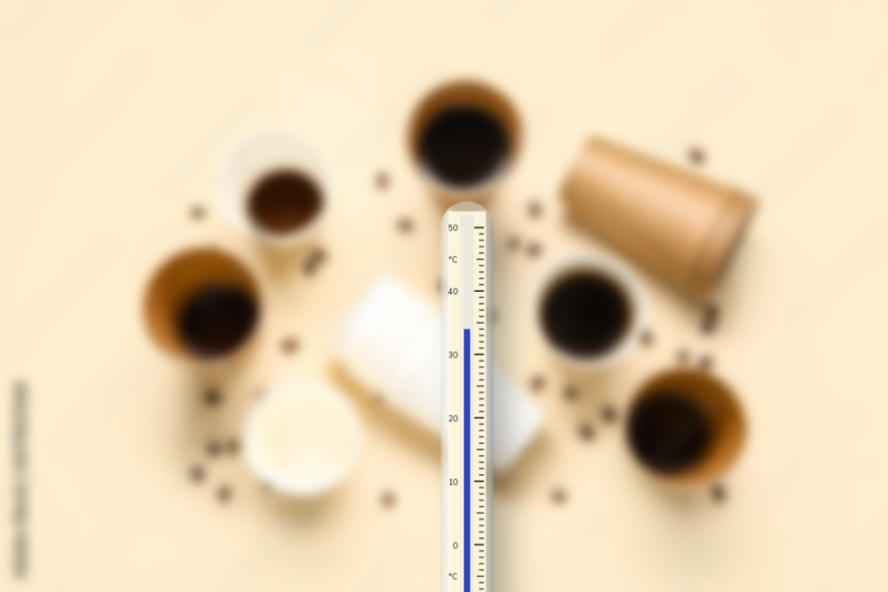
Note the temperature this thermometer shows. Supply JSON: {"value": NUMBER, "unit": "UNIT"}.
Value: {"value": 34, "unit": "°C"}
